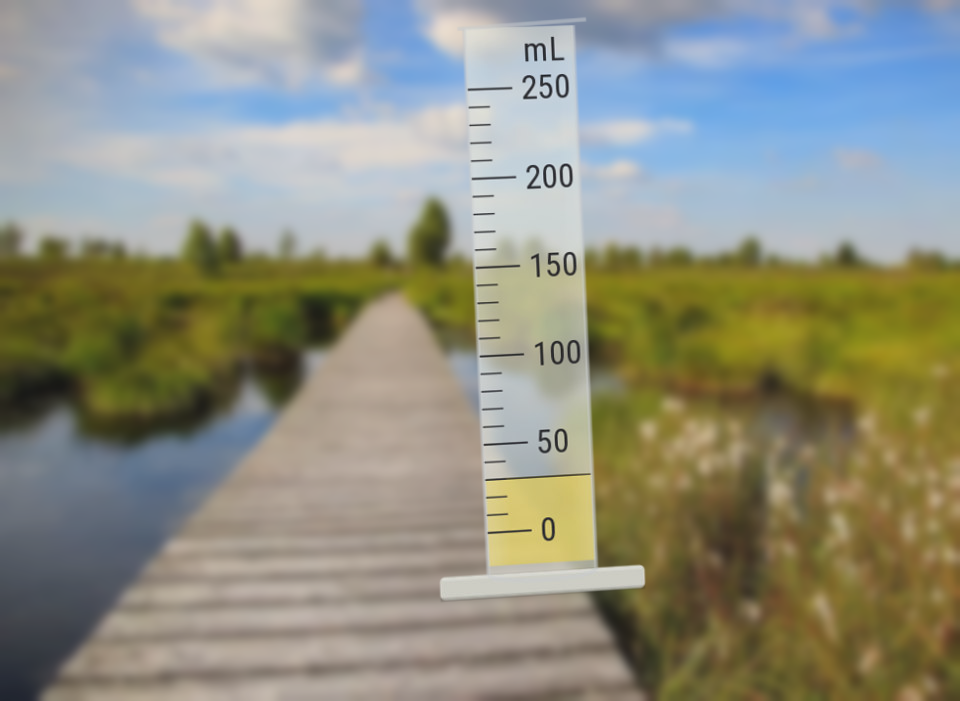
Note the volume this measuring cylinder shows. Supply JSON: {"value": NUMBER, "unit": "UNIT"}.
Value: {"value": 30, "unit": "mL"}
